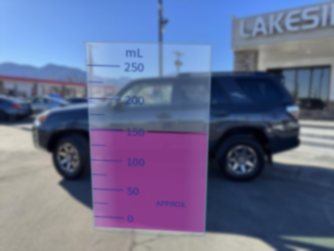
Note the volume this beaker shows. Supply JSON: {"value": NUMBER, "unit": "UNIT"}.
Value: {"value": 150, "unit": "mL"}
